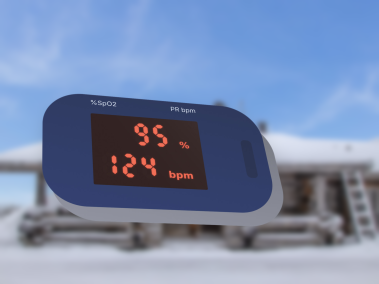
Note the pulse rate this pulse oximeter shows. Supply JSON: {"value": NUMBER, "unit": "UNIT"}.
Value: {"value": 124, "unit": "bpm"}
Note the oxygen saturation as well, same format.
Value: {"value": 95, "unit": "%"}
